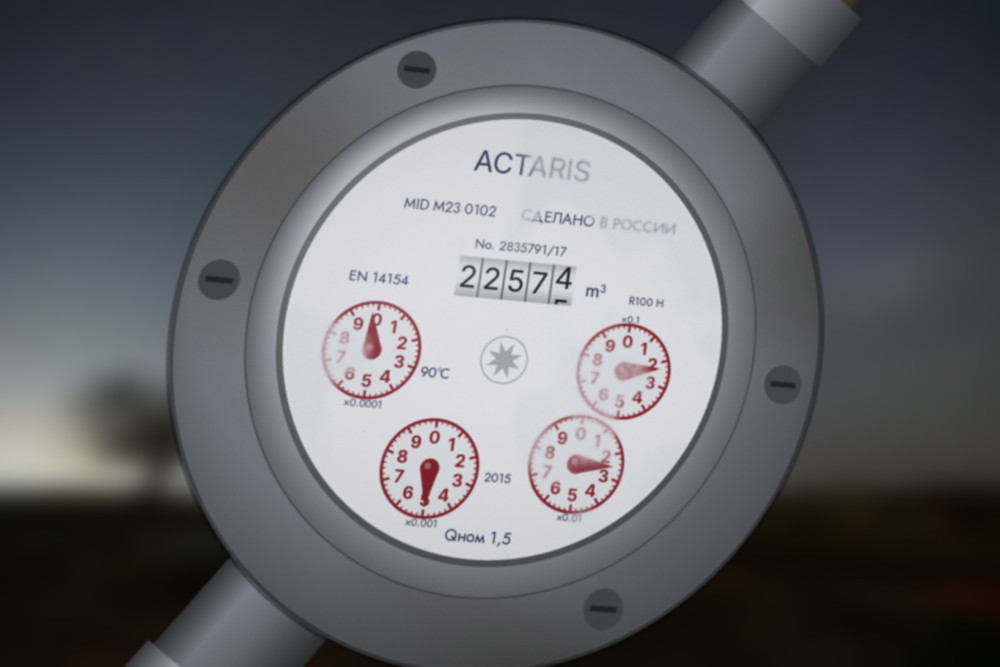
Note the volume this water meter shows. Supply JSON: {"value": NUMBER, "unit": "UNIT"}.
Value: {"value": 22574.2249, "unit": "m³"}
